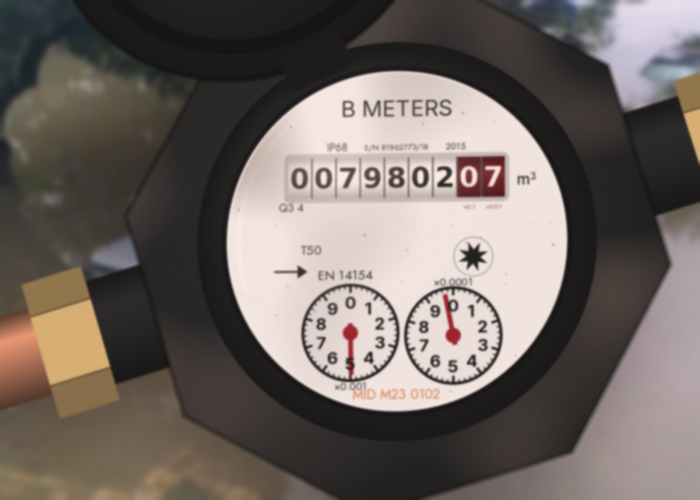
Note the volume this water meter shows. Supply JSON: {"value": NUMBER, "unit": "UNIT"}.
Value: {"value": 79802.0749, "unit": "m³"}
